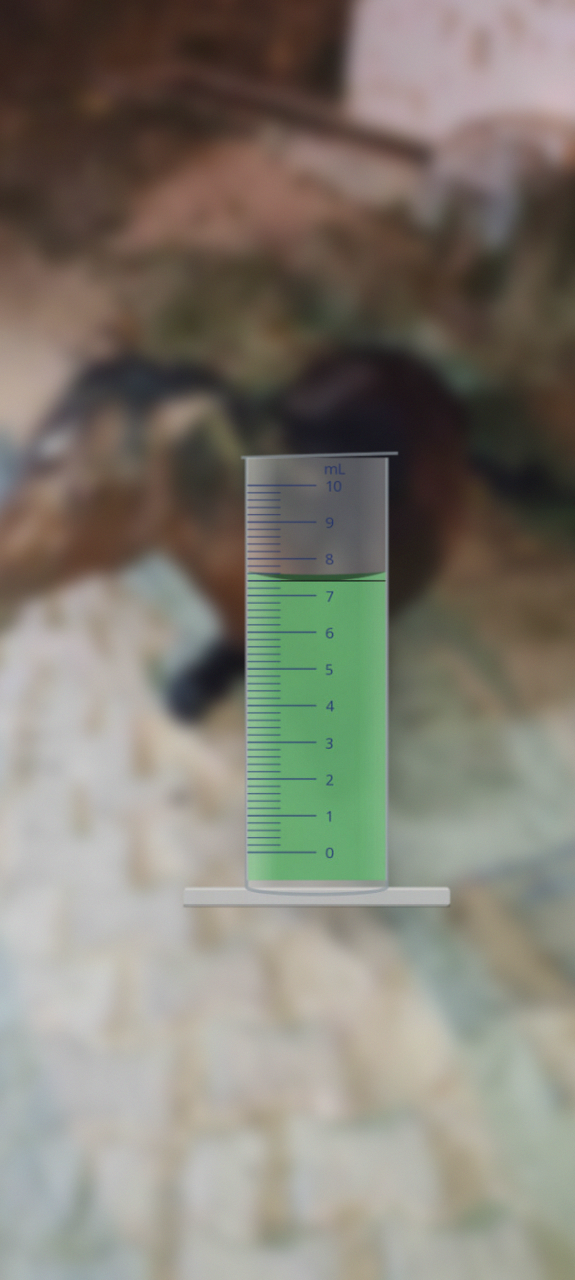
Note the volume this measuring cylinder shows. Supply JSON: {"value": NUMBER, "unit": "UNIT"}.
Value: {"value": 7.4, "unit": "mL"}
